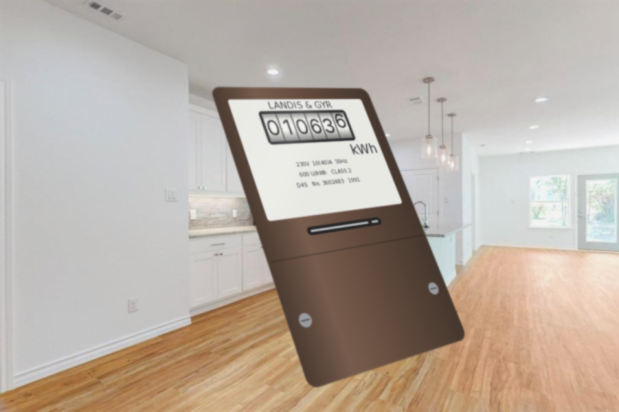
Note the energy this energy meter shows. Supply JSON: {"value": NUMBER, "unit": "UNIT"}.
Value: {"value": 10636, "unit": "kWh"}
